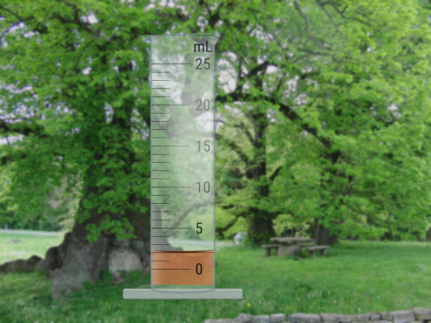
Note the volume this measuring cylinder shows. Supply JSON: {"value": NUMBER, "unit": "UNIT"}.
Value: {"value": 2, "unit": "mL"}
